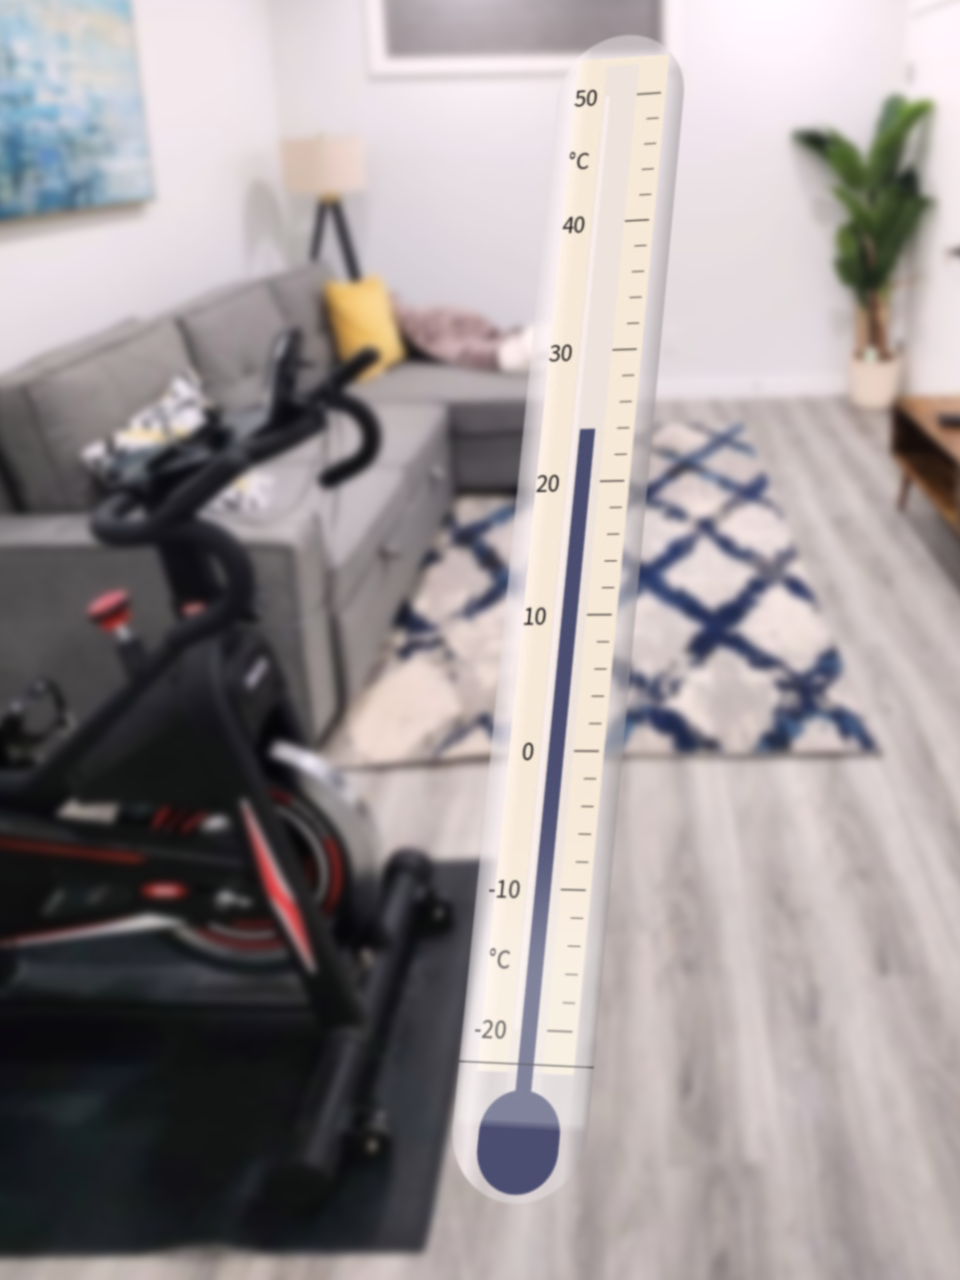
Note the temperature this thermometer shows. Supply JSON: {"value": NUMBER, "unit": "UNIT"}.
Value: {"value": 24, "unit": "°C"}
